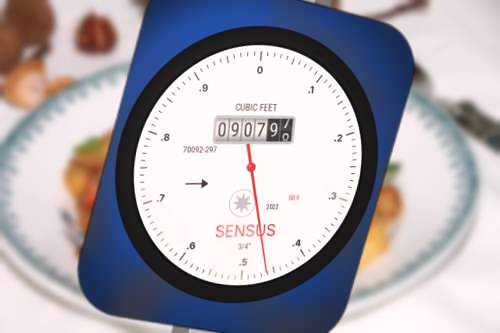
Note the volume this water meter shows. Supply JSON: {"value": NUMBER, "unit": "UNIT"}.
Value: {"value": 90797.46, "unit": "ft³"}
